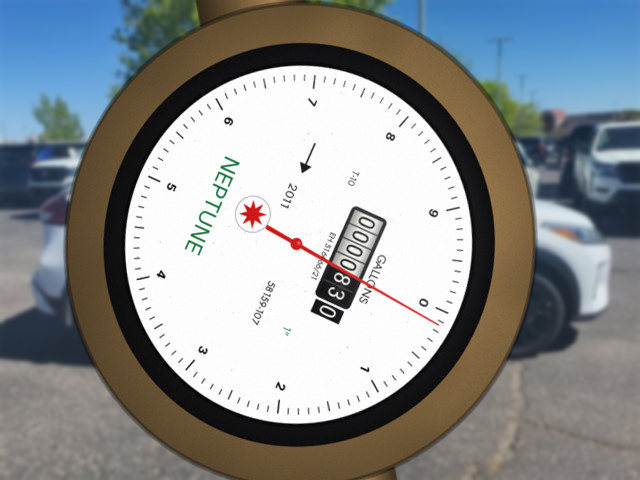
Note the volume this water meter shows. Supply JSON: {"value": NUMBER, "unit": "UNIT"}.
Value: {"value": 830.1, "unit": "gal"}
